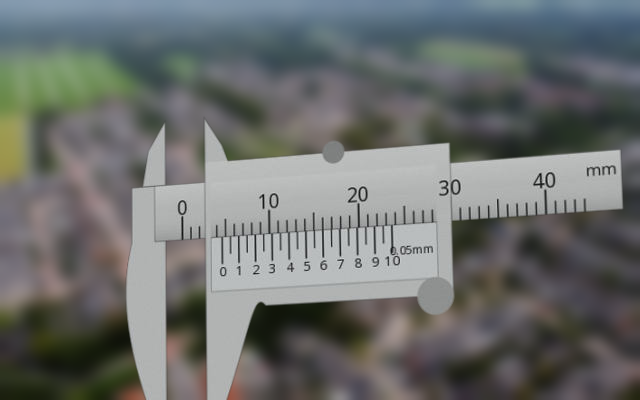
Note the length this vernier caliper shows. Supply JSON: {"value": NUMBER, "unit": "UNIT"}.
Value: {"value": 4.6, "unit": "mm"}
